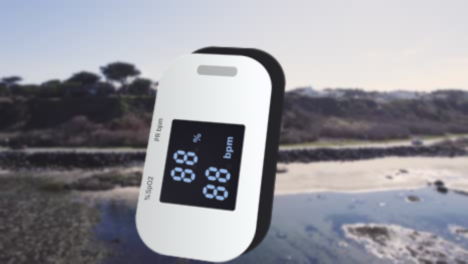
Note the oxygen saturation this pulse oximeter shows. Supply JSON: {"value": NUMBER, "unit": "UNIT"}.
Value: {"value": 88, "unit": "%"}
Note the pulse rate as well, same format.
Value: {"value": 88, "unit": "bpm"}
